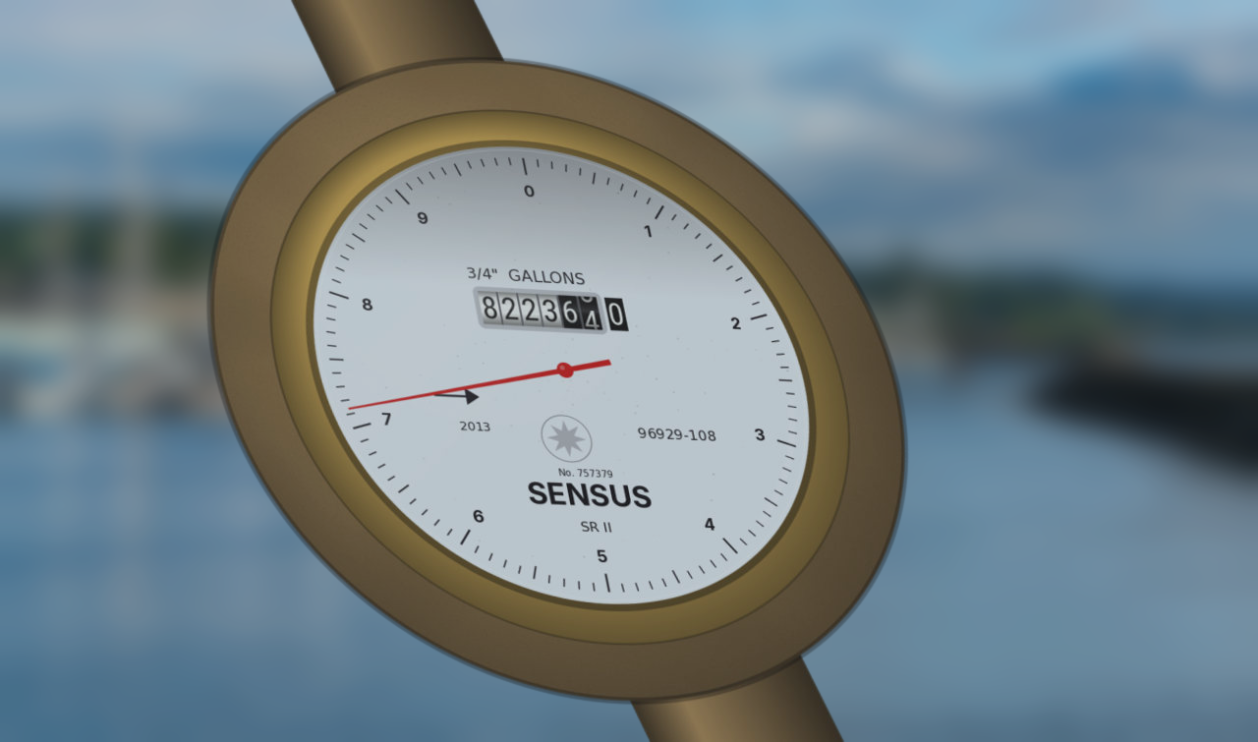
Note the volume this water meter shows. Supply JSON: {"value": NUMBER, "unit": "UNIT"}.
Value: {"value": 8223637.1, "unit": "gal"}
